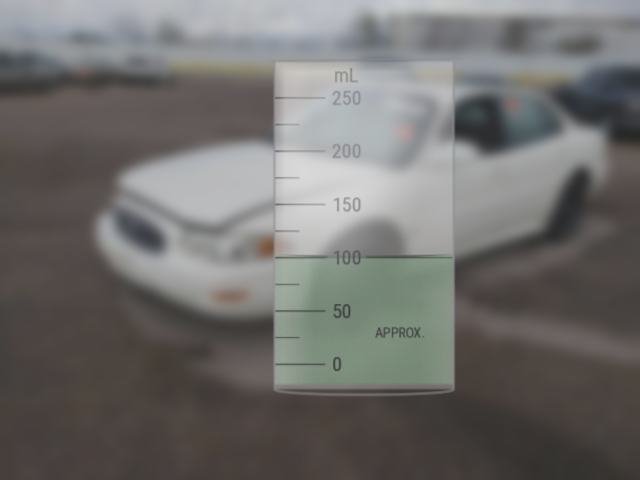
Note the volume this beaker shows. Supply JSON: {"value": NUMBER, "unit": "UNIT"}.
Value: {"value": 100, "unit": "mL"}
